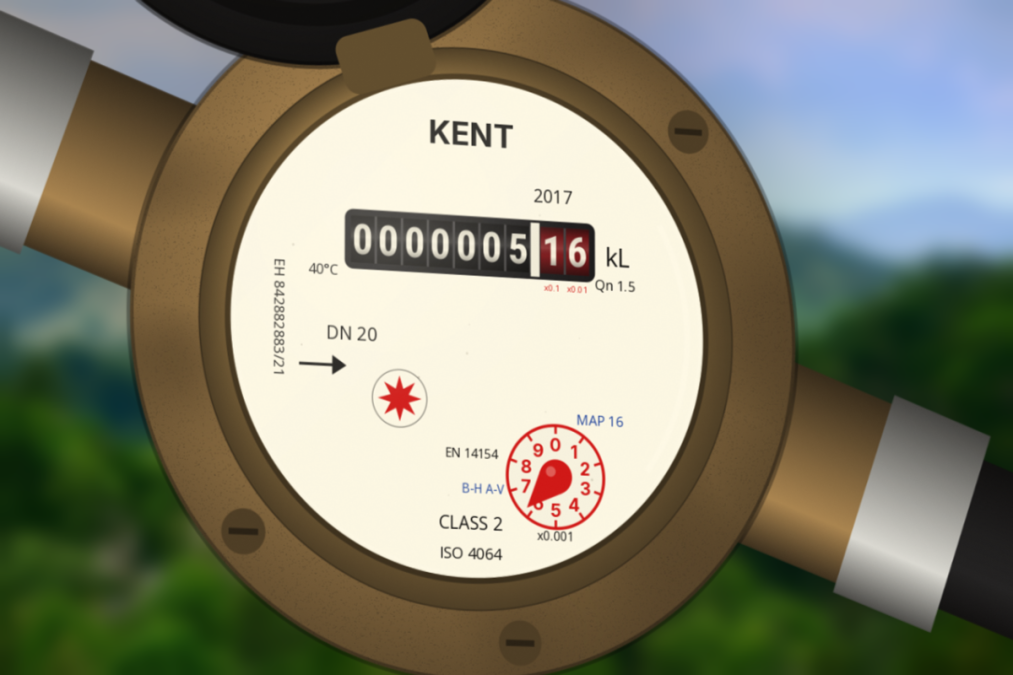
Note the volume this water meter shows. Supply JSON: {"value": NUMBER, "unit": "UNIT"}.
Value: {"value": 5.166, "unit": "kL"}
